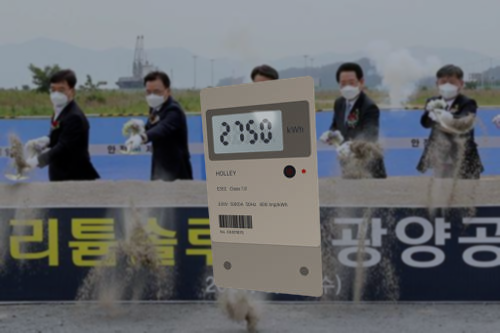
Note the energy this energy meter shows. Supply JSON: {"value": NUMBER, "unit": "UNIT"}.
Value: {"value": 2750, "unit": "kWh"}
